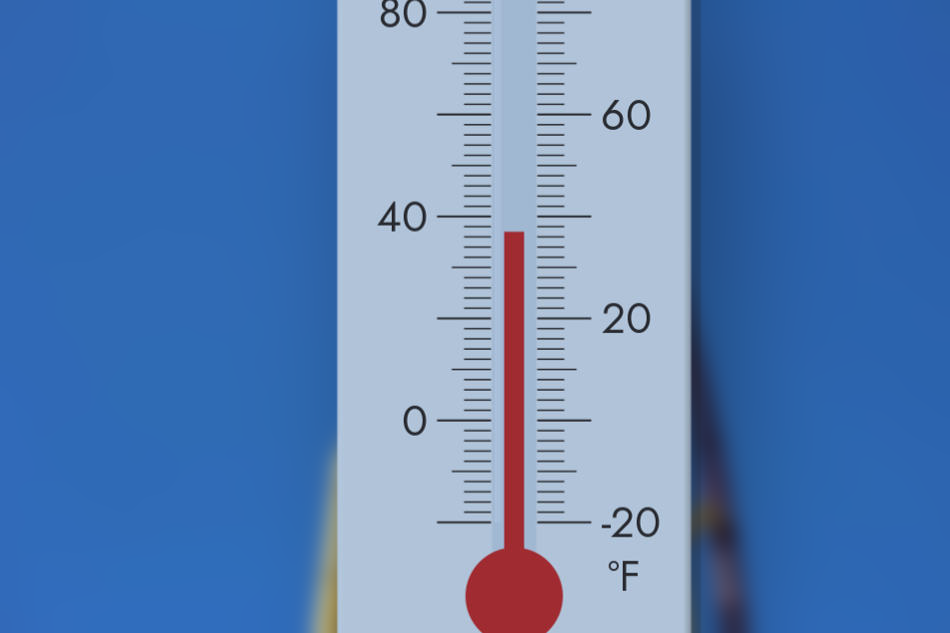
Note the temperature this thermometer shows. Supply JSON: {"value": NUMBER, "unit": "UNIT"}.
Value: {"value": 37, "unit": "°F"}
